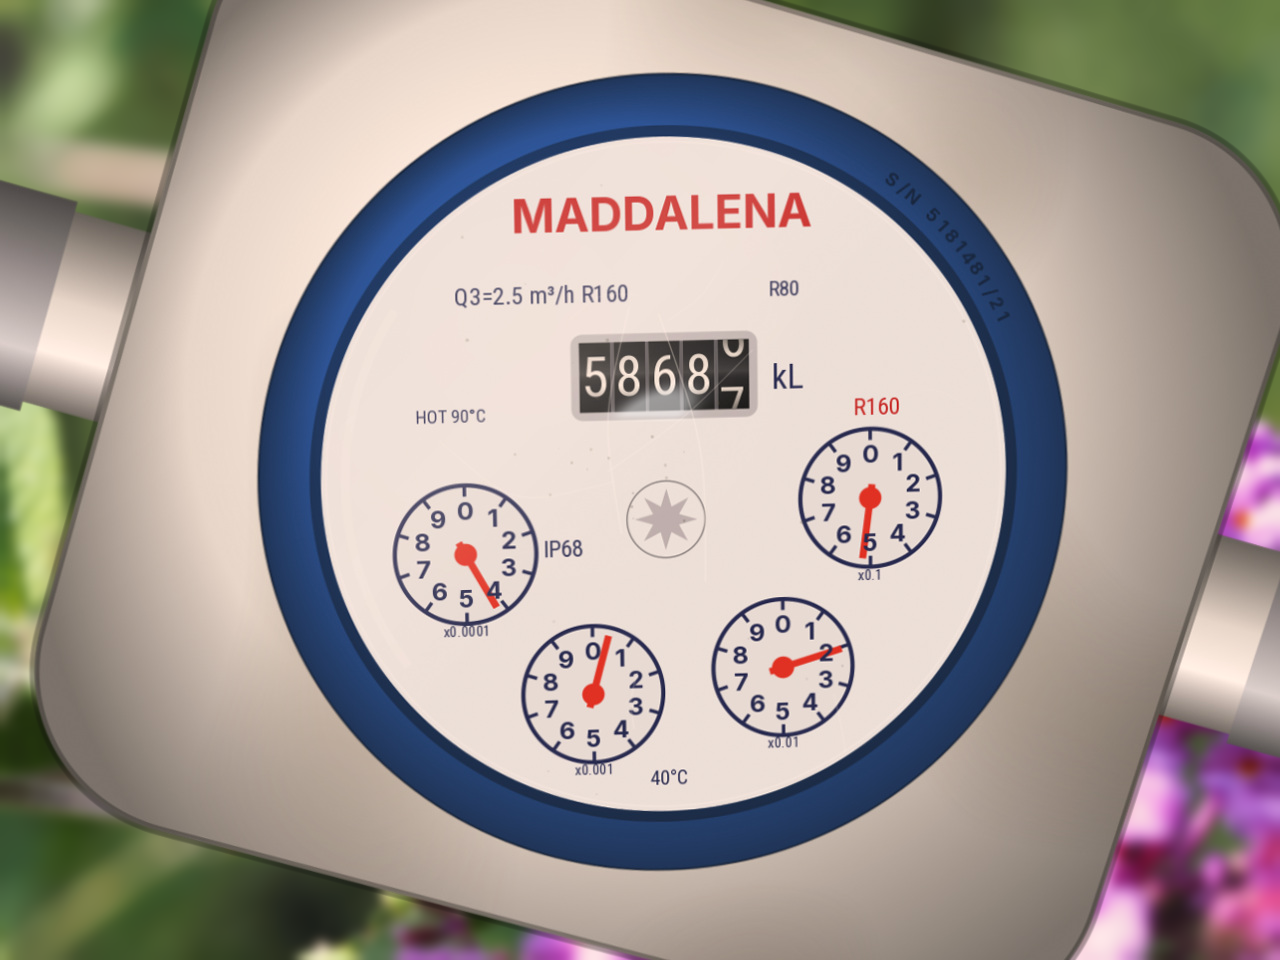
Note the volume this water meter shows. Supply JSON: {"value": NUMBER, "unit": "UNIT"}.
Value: {"value": 58686.5204, "unit": "kL"}
